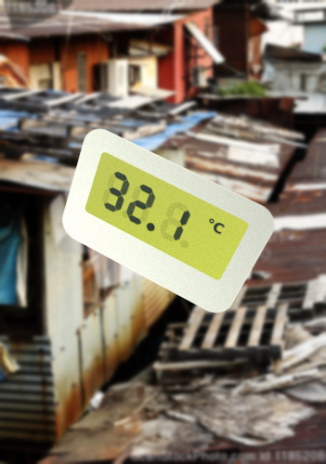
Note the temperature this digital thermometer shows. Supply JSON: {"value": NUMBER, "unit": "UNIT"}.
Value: {"value": 32.1, "unit": "°C"}
